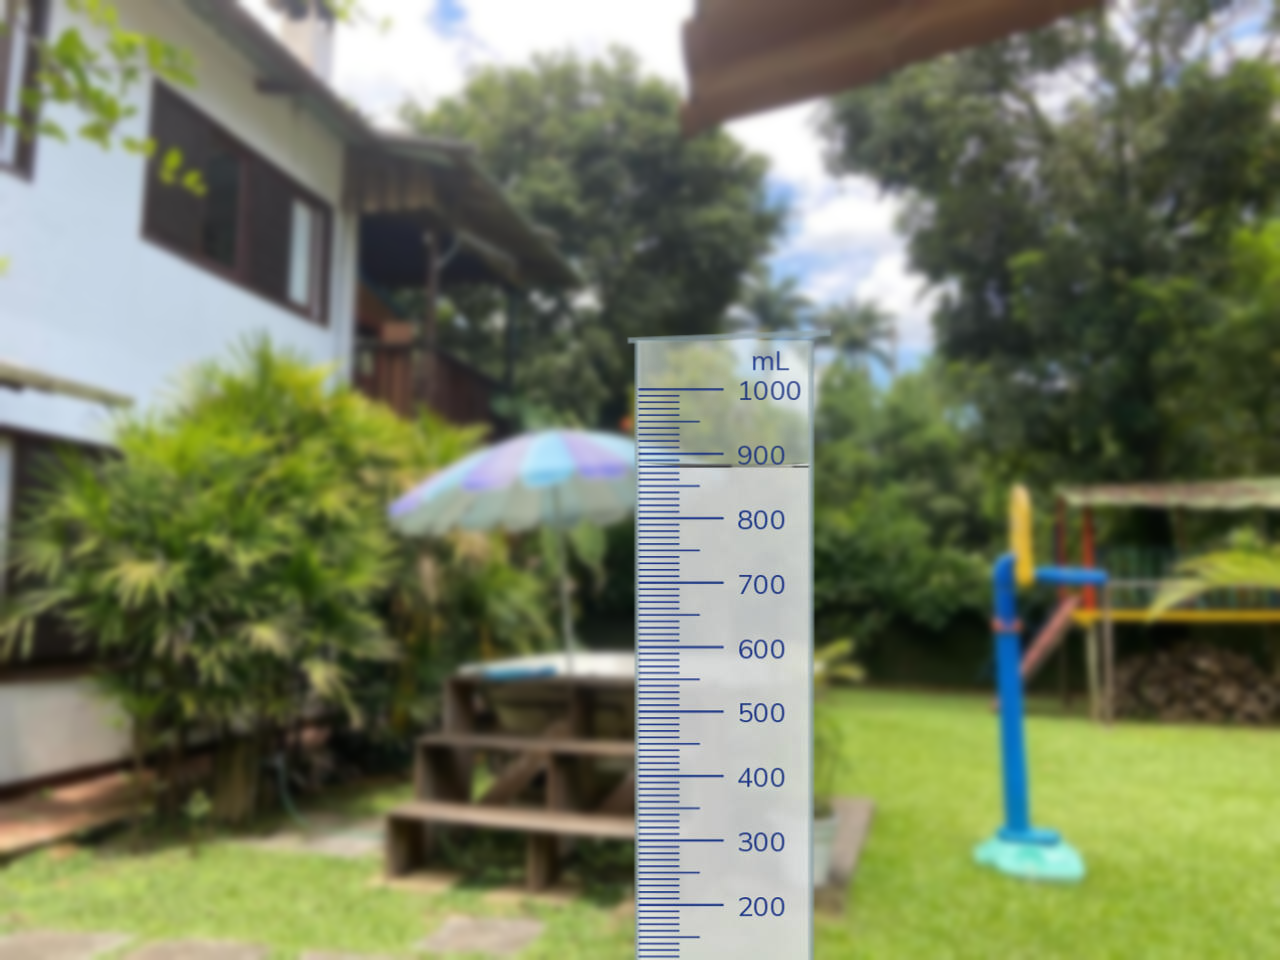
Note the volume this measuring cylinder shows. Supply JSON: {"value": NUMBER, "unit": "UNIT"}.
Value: {"value": 880, "unit": "mL"}
